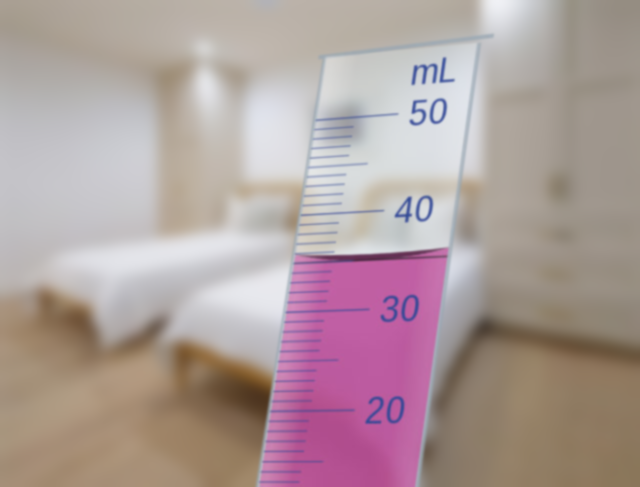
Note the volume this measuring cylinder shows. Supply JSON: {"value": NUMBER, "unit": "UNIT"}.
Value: {"value": 35, "unit": "mL"}
